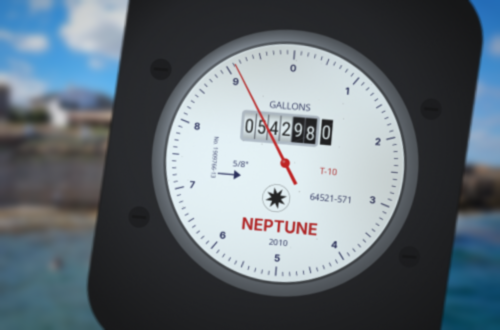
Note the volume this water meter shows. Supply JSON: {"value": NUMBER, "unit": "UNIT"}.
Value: {"value": 542979.1, "unit": "gal"}
